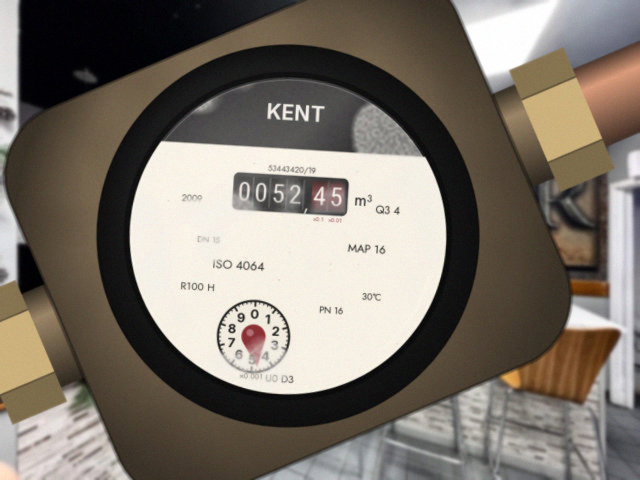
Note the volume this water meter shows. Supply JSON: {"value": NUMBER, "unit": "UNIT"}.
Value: {"value": 52.454, "unit": "m³"}
